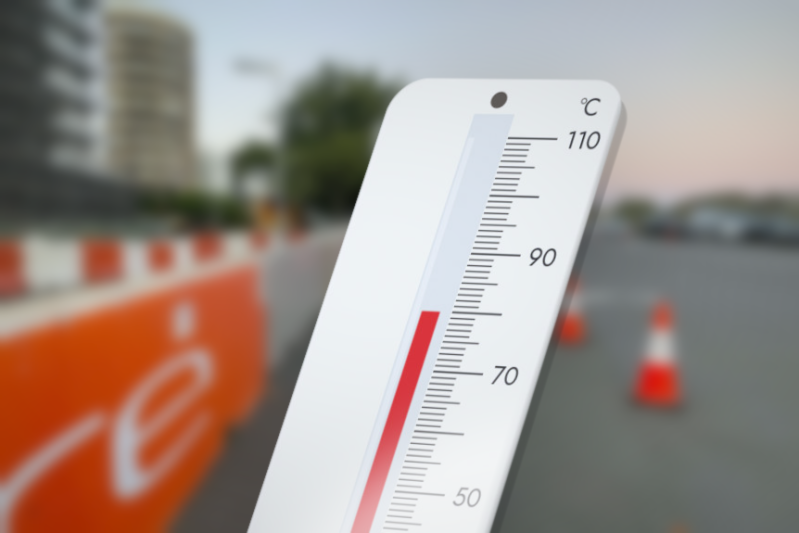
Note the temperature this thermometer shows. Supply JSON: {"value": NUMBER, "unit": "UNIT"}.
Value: {"value": 80, "unit": "°C"}
